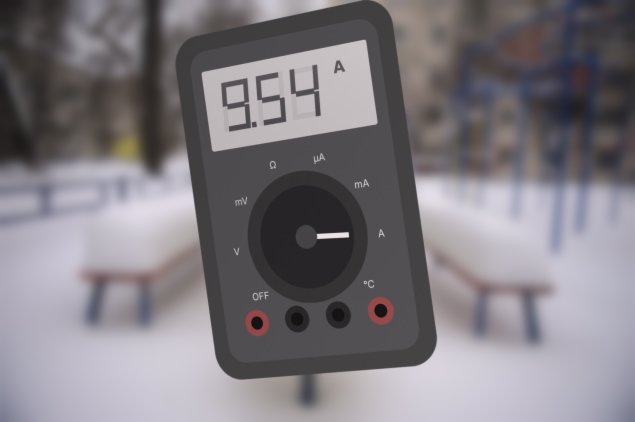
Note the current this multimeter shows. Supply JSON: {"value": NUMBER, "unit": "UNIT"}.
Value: {"value": 9.54, "unit": "A"}
